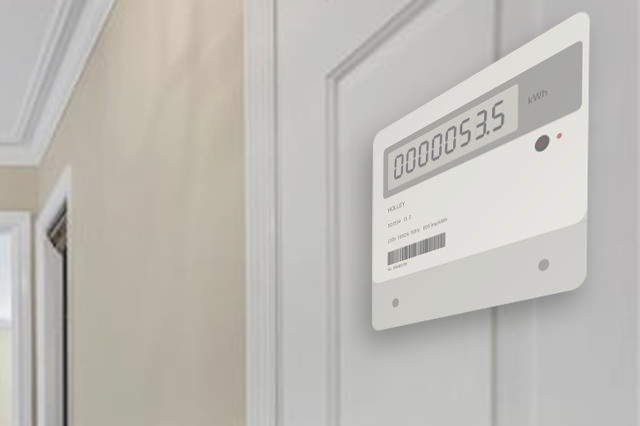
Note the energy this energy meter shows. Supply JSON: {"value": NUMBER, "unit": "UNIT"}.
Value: {"value": 53.5, "unit": "kWh"}
